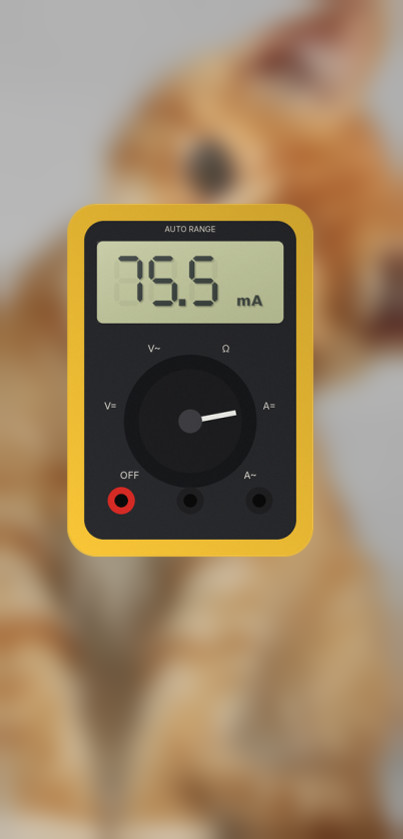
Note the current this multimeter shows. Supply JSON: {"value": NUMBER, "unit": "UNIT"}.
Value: {"value": 75.5, "unit": "mA"}
